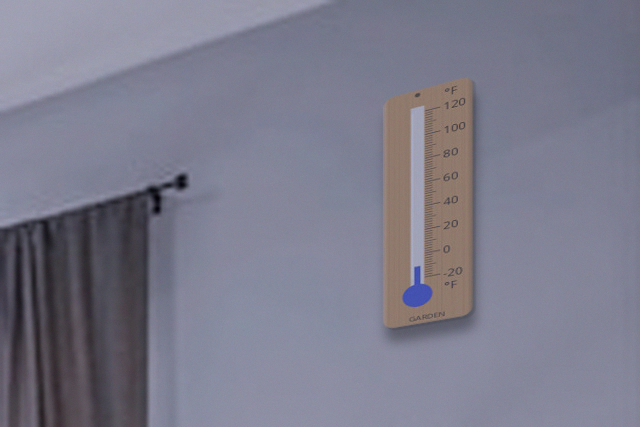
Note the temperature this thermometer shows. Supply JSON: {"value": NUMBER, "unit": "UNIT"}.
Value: {"value": -10, "unit": "°F"}
